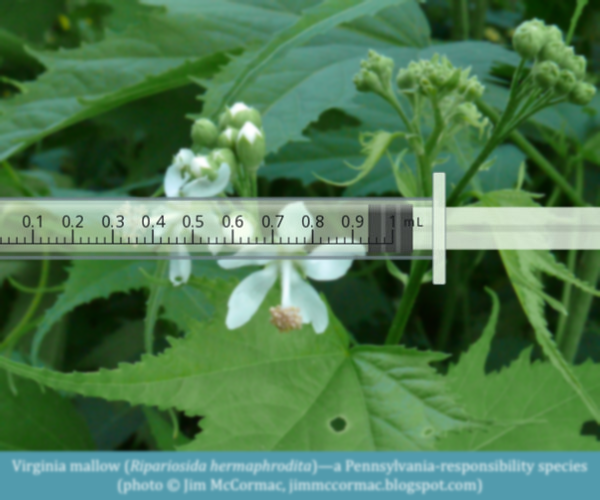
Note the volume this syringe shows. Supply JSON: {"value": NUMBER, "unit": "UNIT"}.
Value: {"value": 0.94, "unit": "mL"}
